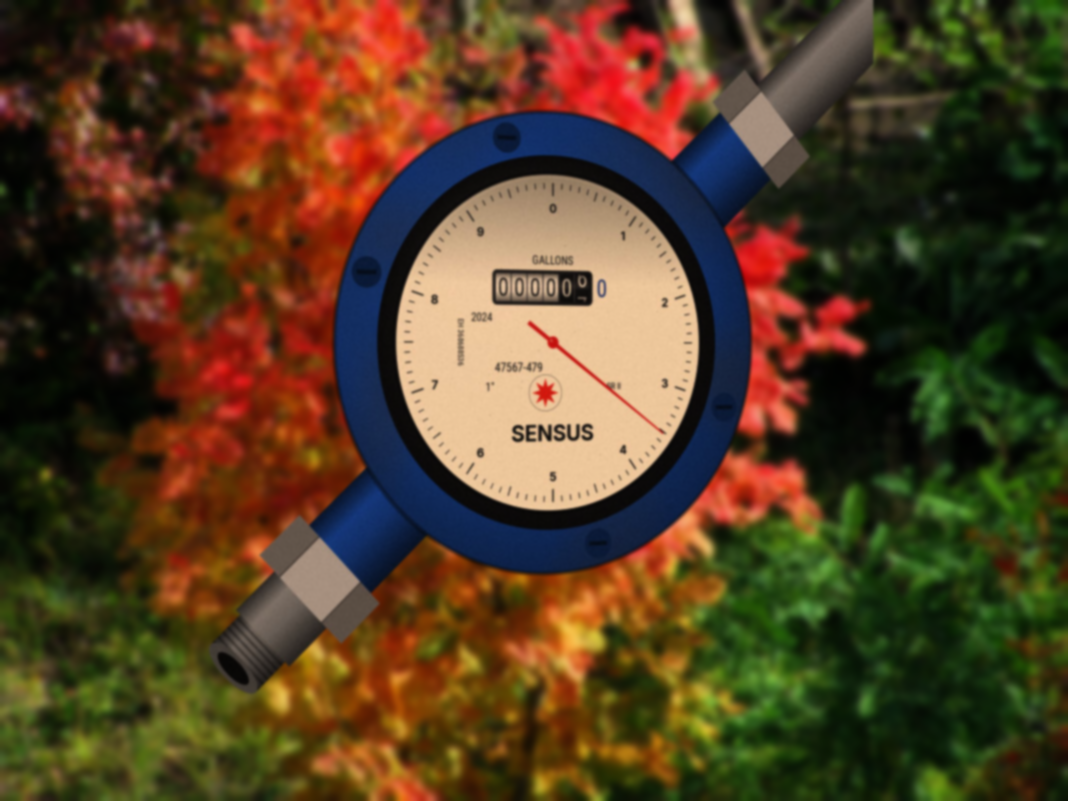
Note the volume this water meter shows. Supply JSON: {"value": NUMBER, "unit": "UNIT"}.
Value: {"value": 63.5, "unit": "gal"}
